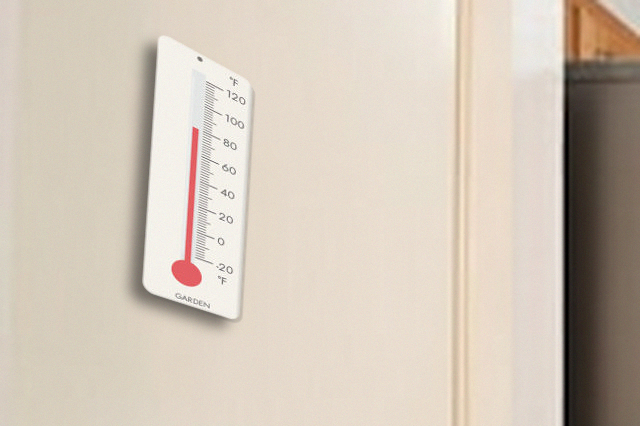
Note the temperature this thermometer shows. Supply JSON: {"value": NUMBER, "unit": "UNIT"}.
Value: {"value": 80, "unit": "°F"}
